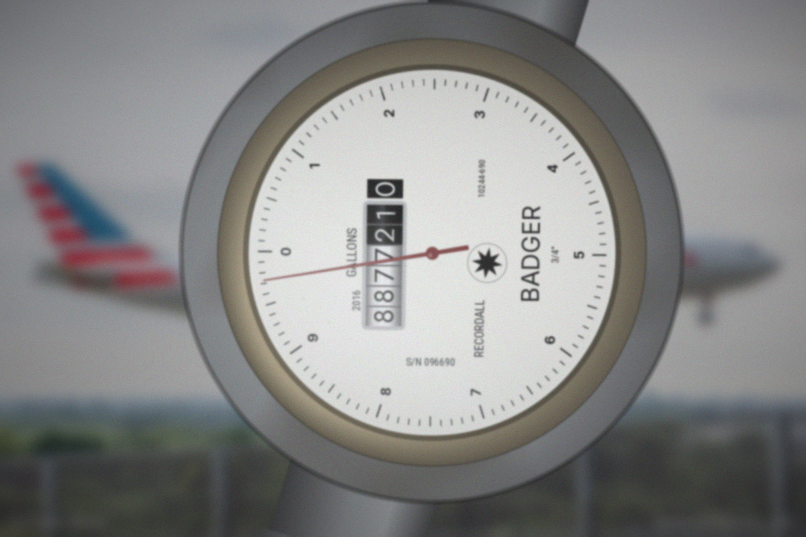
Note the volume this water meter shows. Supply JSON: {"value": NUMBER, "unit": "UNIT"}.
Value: {"value": 8877209.7, "unit": "gal"}
